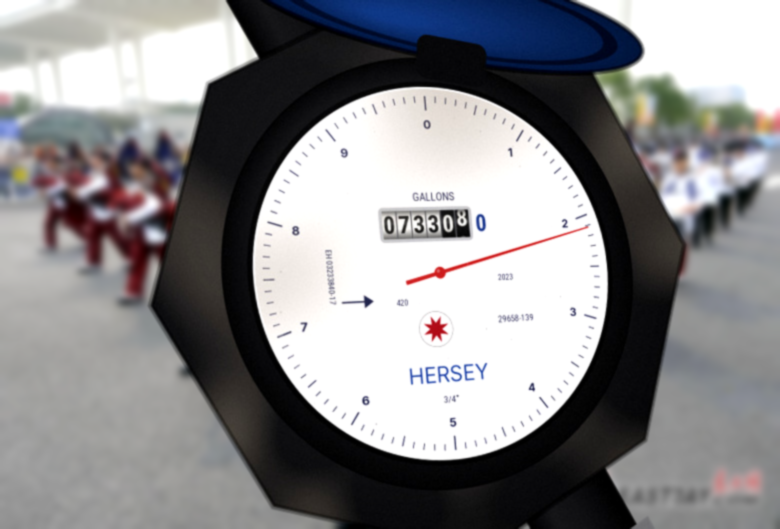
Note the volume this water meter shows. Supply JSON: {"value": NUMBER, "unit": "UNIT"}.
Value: {"value": 733082.1, "unit": "gal"}
